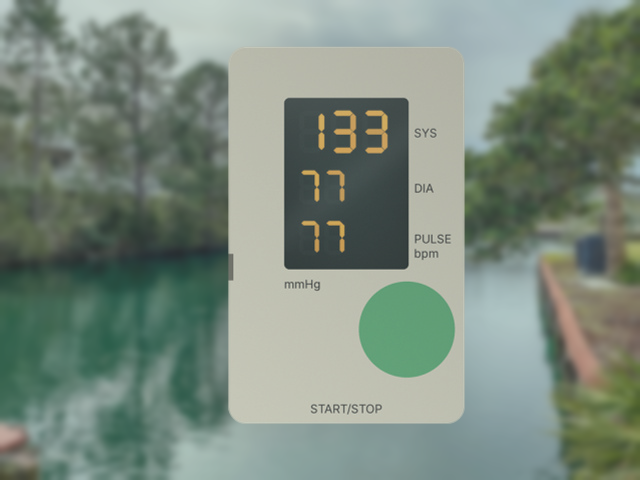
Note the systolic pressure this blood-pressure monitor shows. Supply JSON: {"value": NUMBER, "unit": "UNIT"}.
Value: {"value": 133, "unit": "mmHg"}
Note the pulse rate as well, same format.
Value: {"value": 77, "unit": "bpm"}
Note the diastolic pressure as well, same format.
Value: {"value": 77, "unit": "mmHg"}
